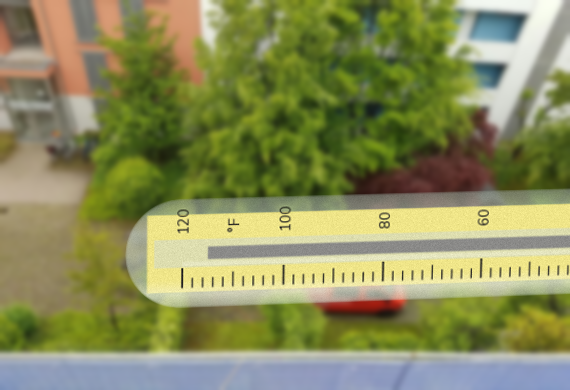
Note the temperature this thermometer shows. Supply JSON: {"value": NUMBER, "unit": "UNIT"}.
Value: {"value": 115, "unit": "°F"}
